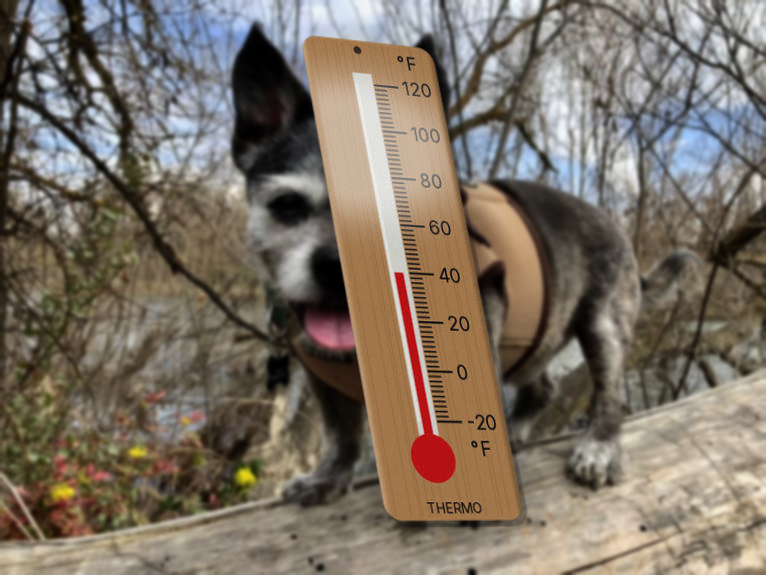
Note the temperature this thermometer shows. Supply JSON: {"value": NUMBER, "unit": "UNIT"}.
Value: {"value": 40, "unit": "°F"}
